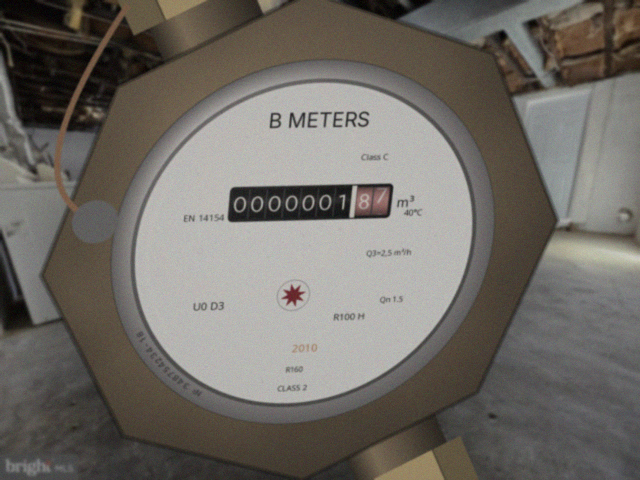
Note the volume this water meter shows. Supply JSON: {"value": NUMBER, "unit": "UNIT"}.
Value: {"value": 1.87, "unit": "m³"}
